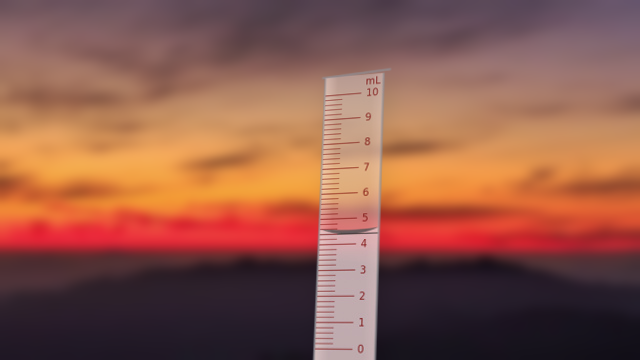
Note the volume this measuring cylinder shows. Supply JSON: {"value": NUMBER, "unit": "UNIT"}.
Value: {"value": 4.4, "unit": "mL"}
